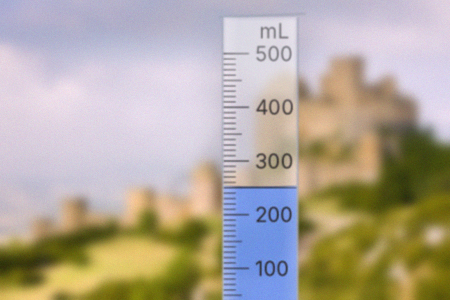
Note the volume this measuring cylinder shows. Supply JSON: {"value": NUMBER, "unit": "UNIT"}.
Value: {"value": 250, "unit": "mL"}
